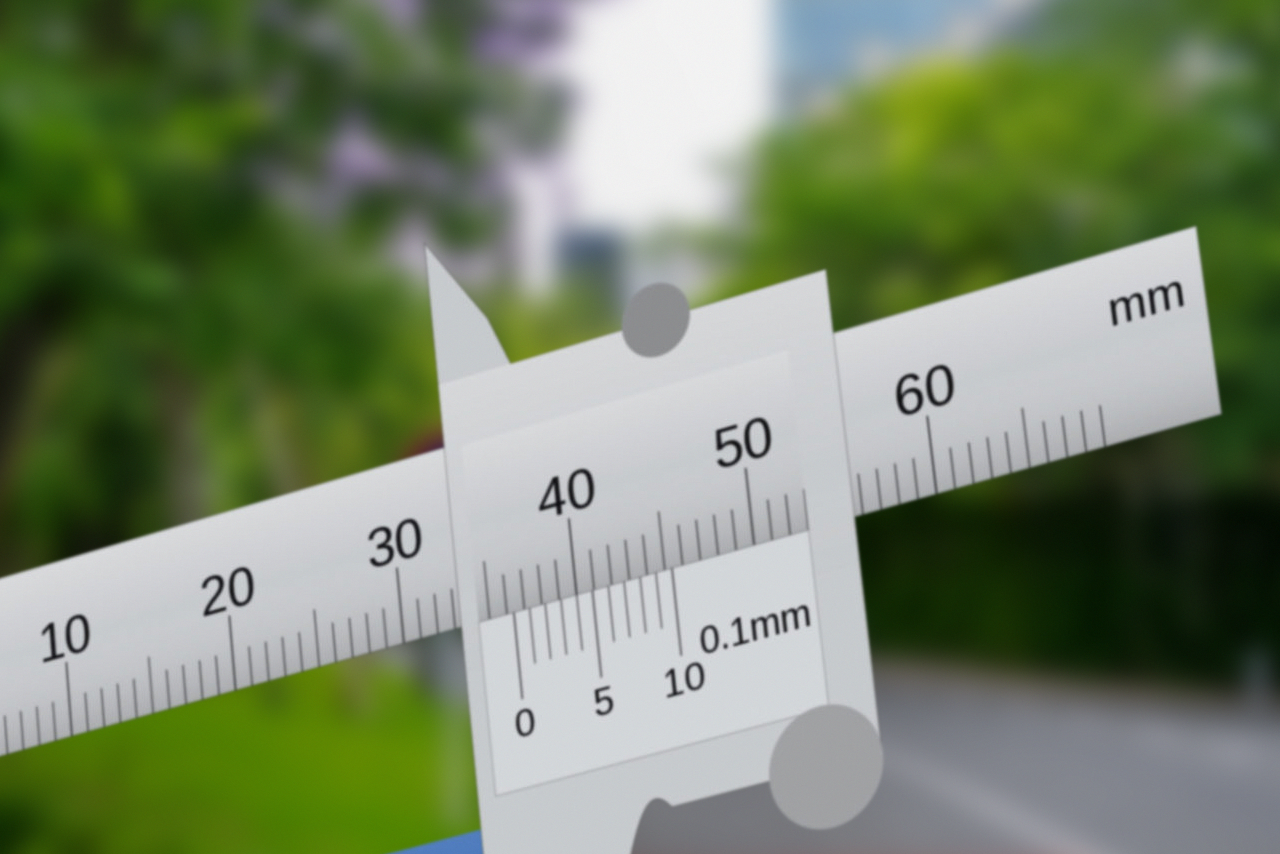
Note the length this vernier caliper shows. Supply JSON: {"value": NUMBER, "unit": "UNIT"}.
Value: {"value": 36.4, "unit": "mm"}
